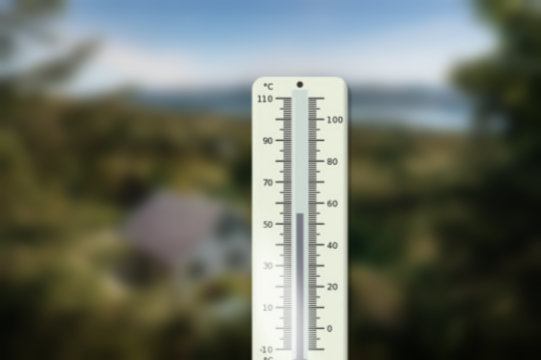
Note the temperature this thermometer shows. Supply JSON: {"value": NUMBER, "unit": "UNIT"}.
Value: {"value": 55, "unit": "°C"}
